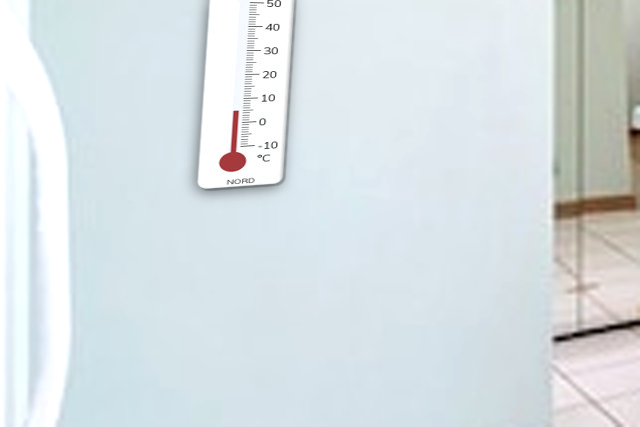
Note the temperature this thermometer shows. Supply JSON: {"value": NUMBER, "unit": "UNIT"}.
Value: {"value": 5, "unit": "°C"}
